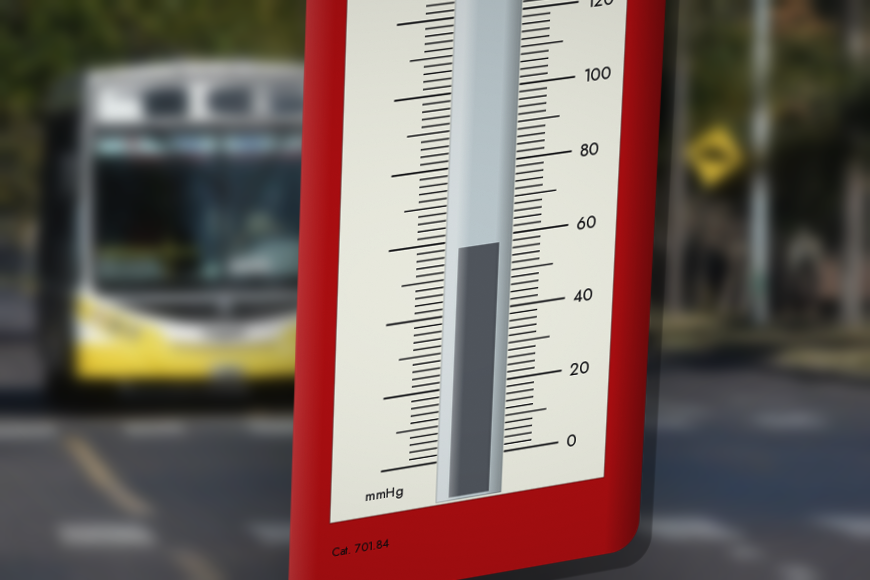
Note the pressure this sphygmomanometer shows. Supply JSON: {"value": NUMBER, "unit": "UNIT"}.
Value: {"value": 58, "unit": "mmHg"}
